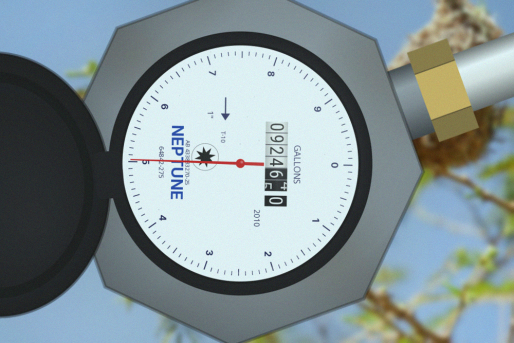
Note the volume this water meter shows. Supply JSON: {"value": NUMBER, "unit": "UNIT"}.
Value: {"value": 924645.0, "unit": "gal"}
